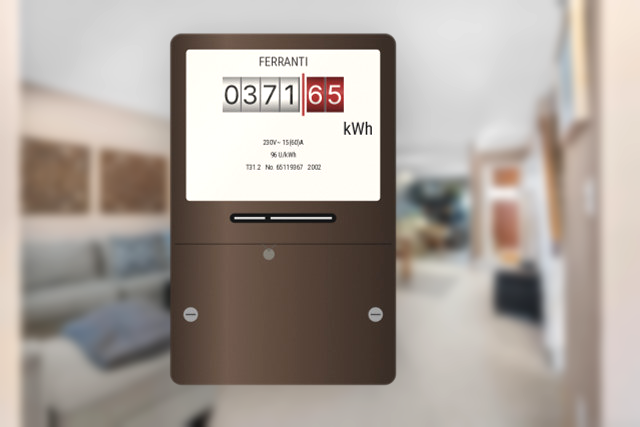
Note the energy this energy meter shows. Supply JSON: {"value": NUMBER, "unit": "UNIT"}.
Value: {"value": 371.65, "unit": "kWh"}
